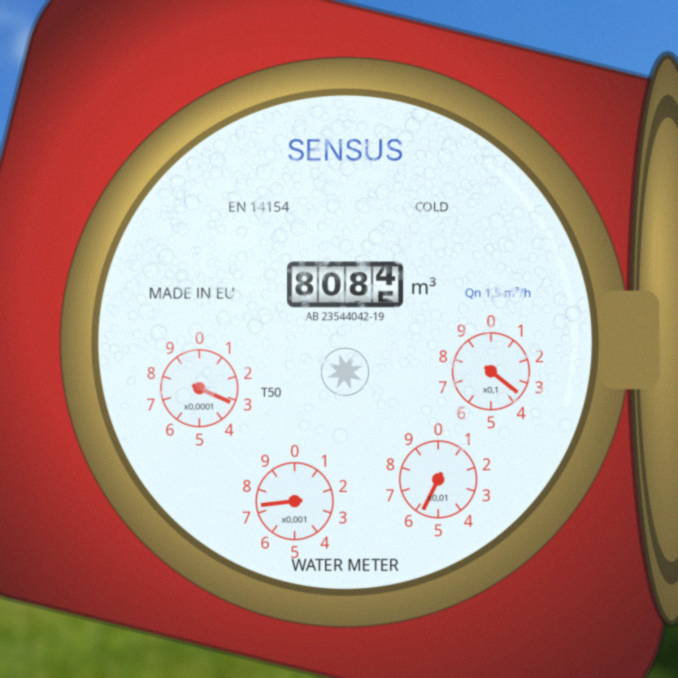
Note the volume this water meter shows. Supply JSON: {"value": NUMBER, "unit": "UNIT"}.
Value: {"value": 8084.3573, "unit": "m³"}
